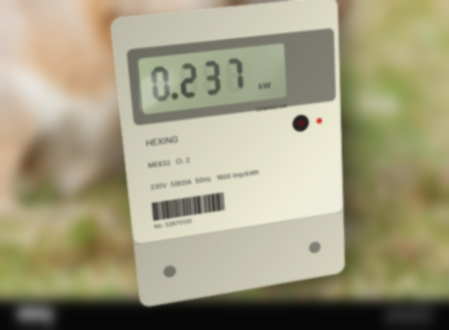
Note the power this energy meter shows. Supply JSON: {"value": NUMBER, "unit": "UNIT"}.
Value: {"value": 0.237, "unit": "kW"}
